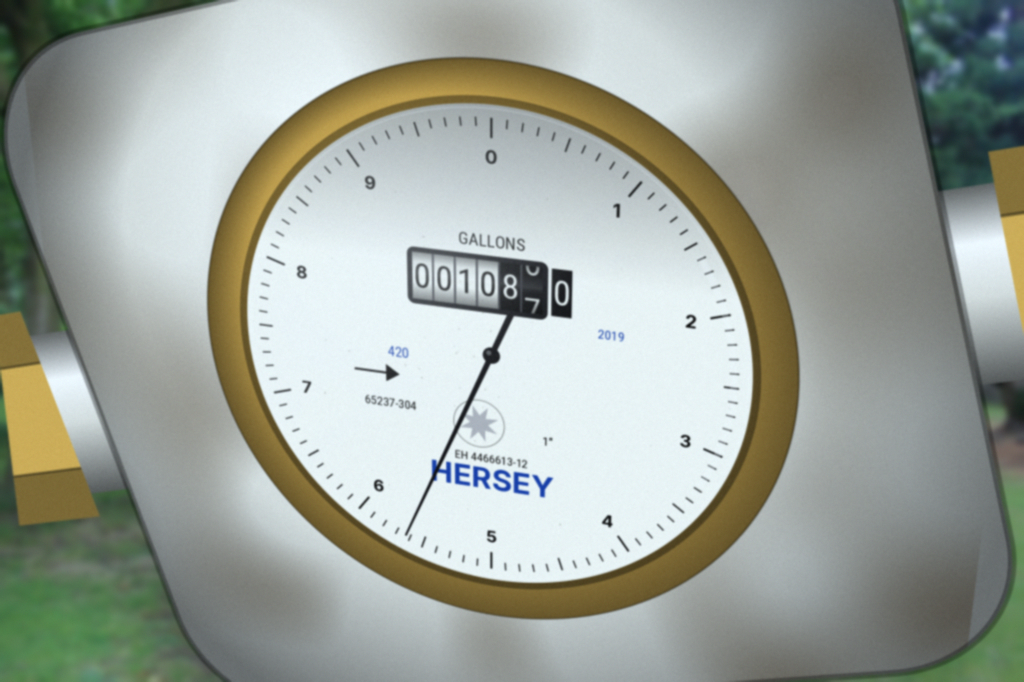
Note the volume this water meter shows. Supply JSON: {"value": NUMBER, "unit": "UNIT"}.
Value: {"value": 10865.6, "unit": "gal"}
